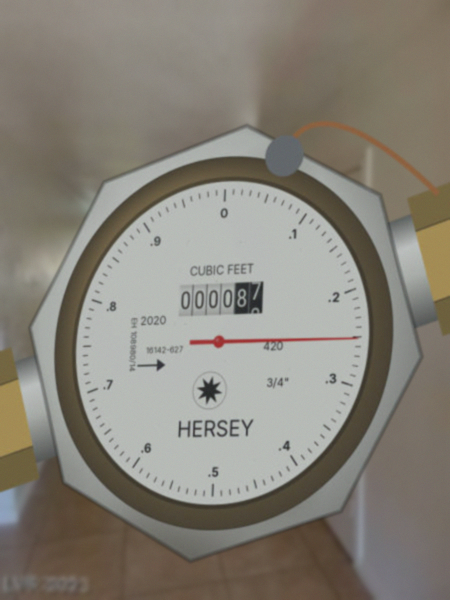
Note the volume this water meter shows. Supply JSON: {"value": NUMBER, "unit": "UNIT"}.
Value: {"value": 87.25, "unit": "ft³"}
